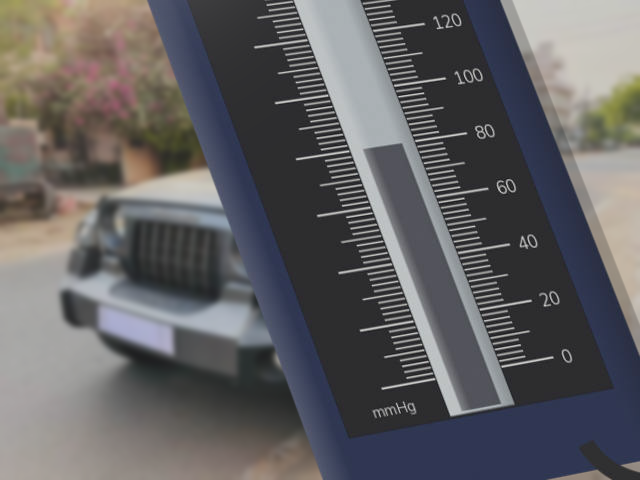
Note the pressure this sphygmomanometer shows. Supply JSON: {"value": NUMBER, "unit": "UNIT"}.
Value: {"value": 80, "unit": "mmHg"}
